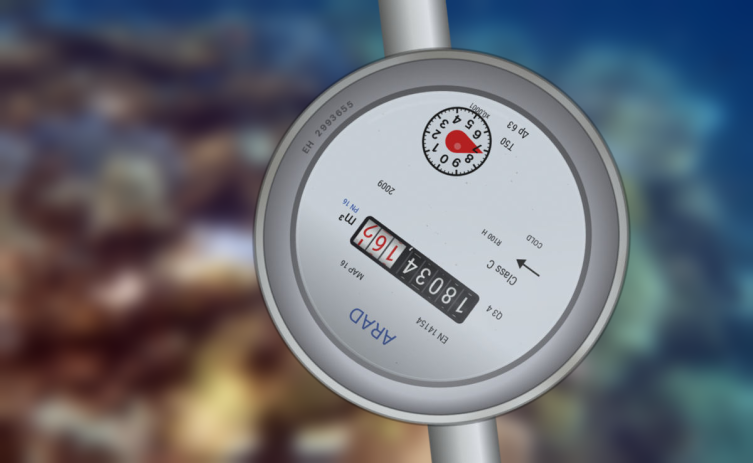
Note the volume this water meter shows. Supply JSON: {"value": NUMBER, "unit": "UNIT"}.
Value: {"value": 18034.1617, "unit": "m³"}
